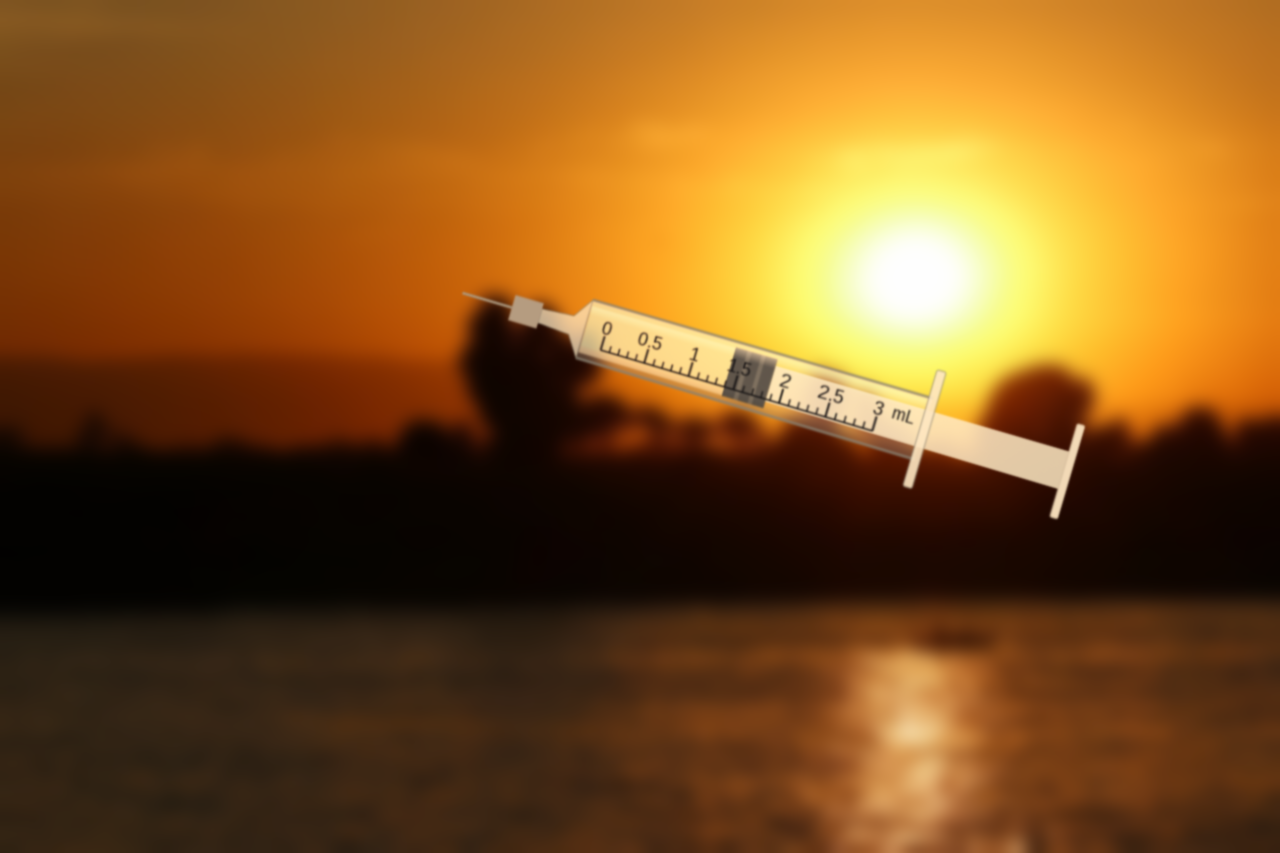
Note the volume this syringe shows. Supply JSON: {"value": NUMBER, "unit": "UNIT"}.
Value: {"value": 1.4, "unit": "mL"}
